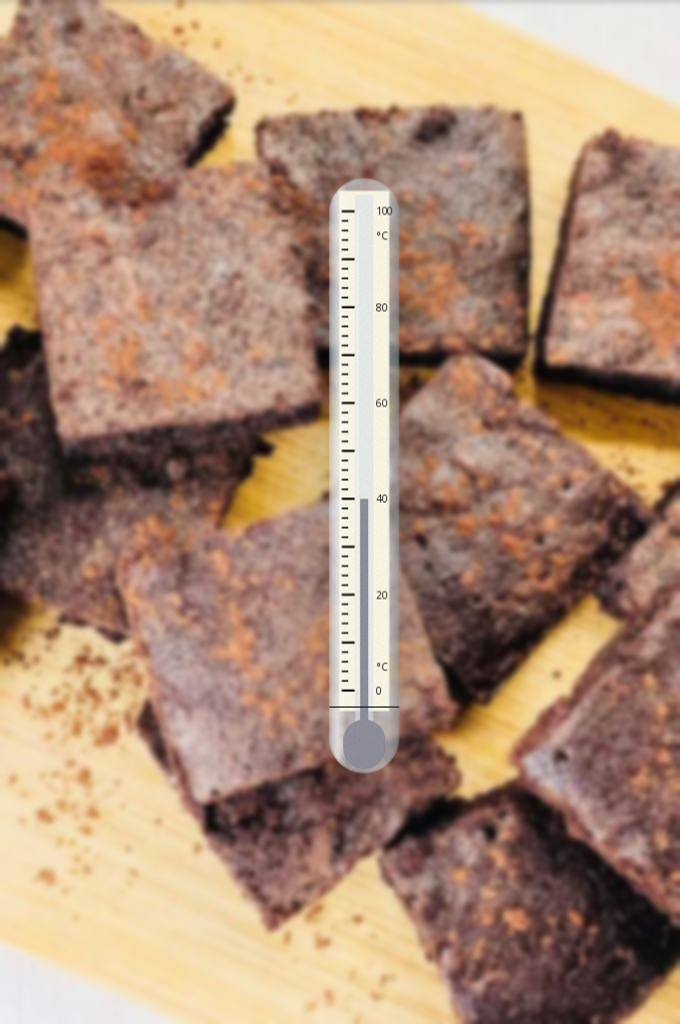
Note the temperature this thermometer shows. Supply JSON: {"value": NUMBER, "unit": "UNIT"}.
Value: {"value": 40, "unit": "°C"}
